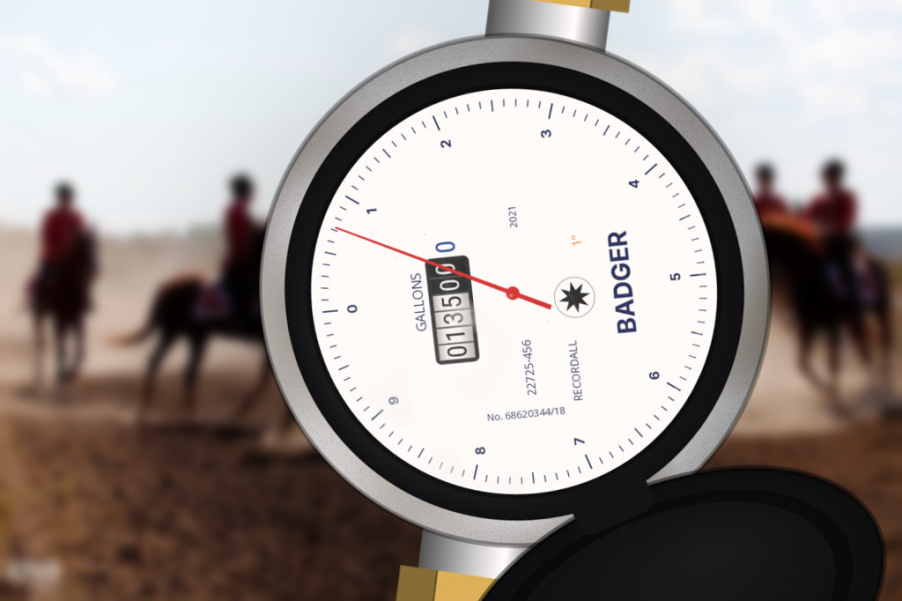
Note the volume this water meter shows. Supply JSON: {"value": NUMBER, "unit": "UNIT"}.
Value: {"value": 135000.7, "unit": "gal"}
